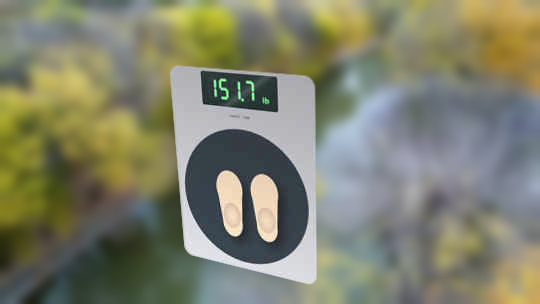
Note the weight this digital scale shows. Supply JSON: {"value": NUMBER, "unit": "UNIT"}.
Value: {"value": 151.7, "unit": "lb"}
